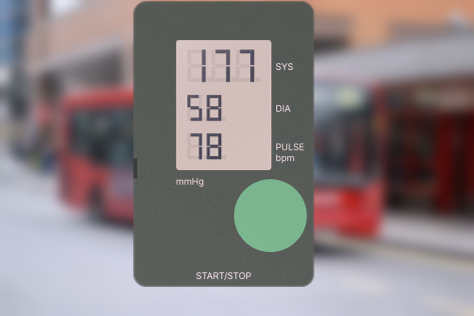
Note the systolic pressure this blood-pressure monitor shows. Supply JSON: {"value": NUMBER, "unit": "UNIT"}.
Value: {"value": 177, "unit": "mmHg"}
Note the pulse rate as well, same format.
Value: {"value": 78, "unit": "bpm"}
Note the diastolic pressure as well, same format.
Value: {"value": 58, "unit": "mmHg"}
